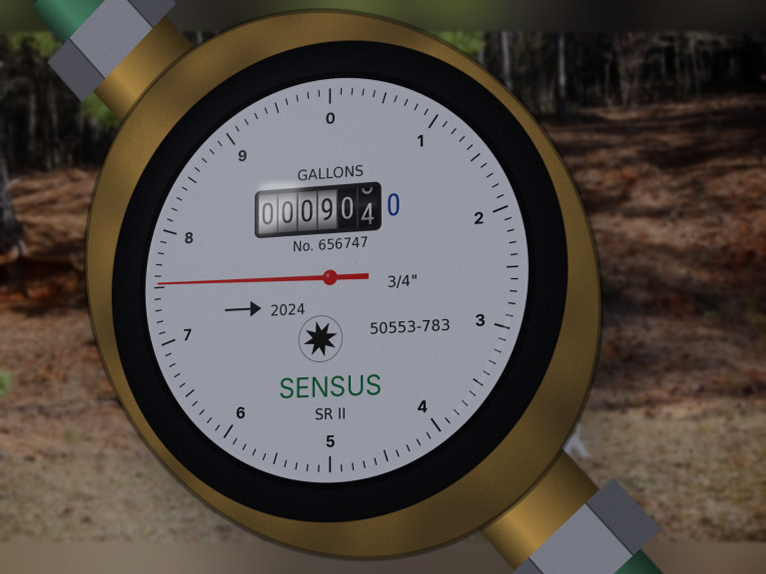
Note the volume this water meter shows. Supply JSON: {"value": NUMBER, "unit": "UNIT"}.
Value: {"value": 9037.5, "unit": "gal"}
